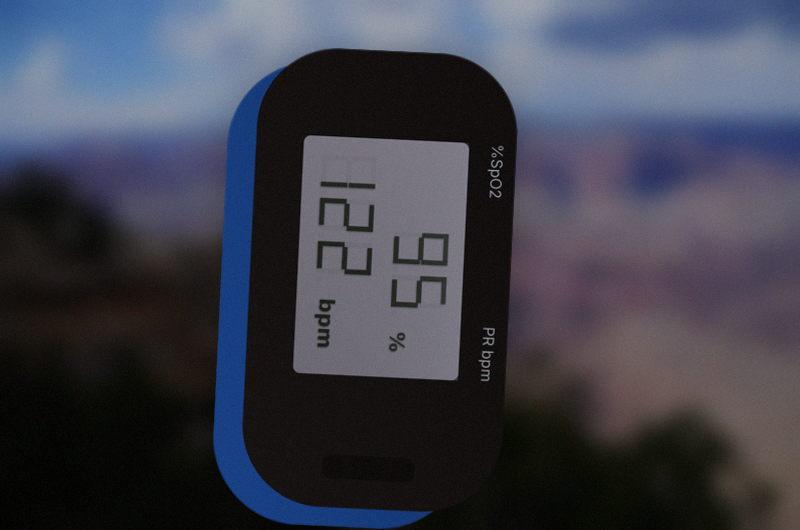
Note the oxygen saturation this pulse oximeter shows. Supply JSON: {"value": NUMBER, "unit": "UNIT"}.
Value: {"value": 95, "unit": "%"}
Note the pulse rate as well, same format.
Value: {"value": 122, "unit": "bpm"}
